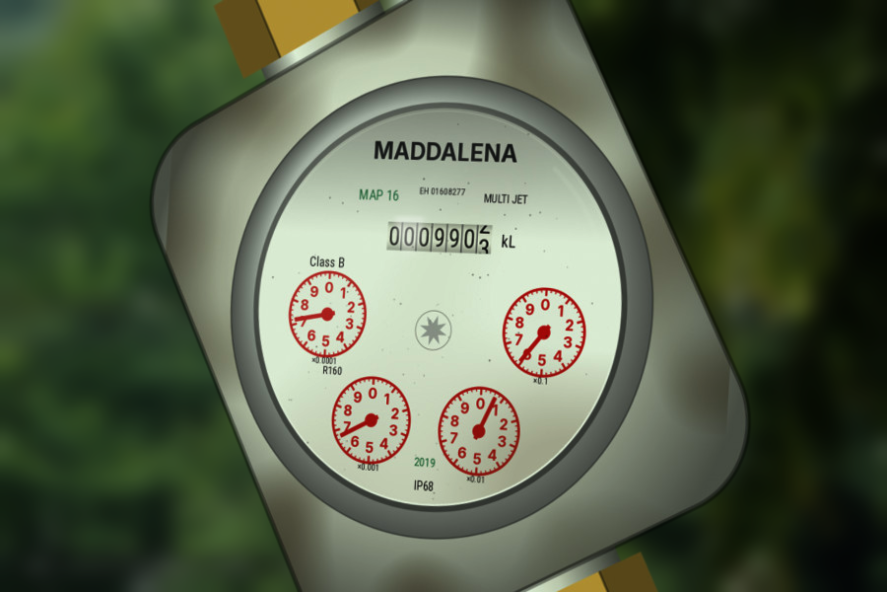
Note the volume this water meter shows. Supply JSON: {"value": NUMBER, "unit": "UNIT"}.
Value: {"value": 9902.6067, "unit": "kL"}
